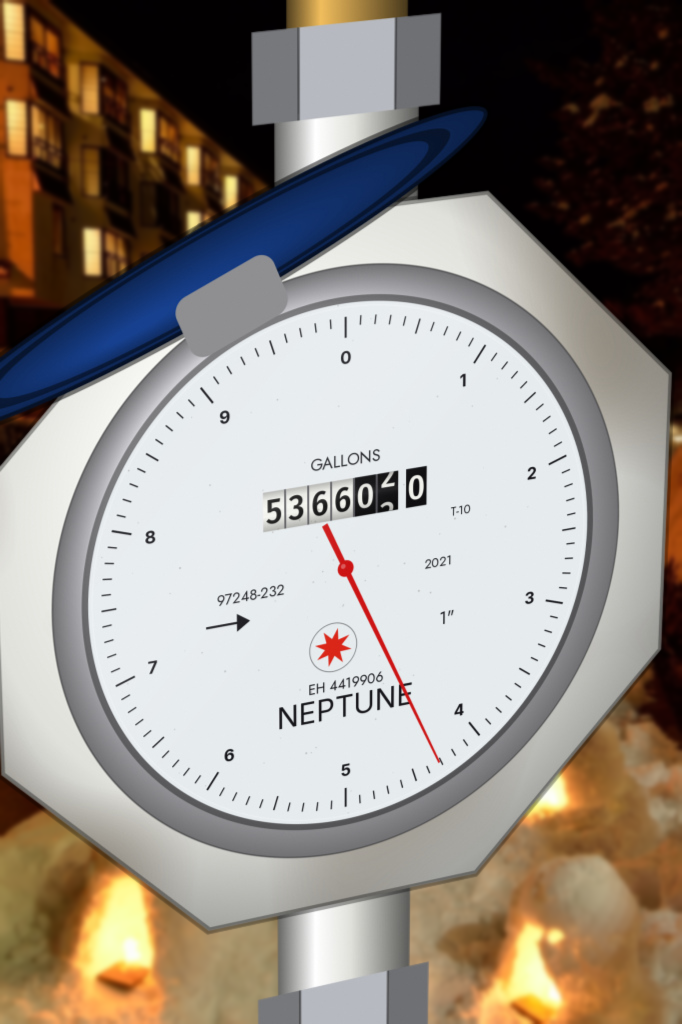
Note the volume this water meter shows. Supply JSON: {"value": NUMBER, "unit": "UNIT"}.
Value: {"value": 5366024.3, "unit": "gal"}
